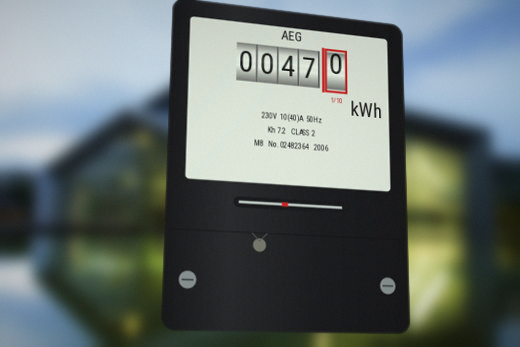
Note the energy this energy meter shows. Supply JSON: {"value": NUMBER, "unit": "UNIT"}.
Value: {"value": 47.0, "unit": "kWh"}
